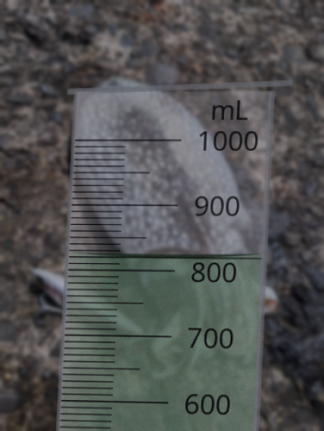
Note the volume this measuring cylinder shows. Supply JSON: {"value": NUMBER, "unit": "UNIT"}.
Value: {"value": 820, "unit": "mL"}
